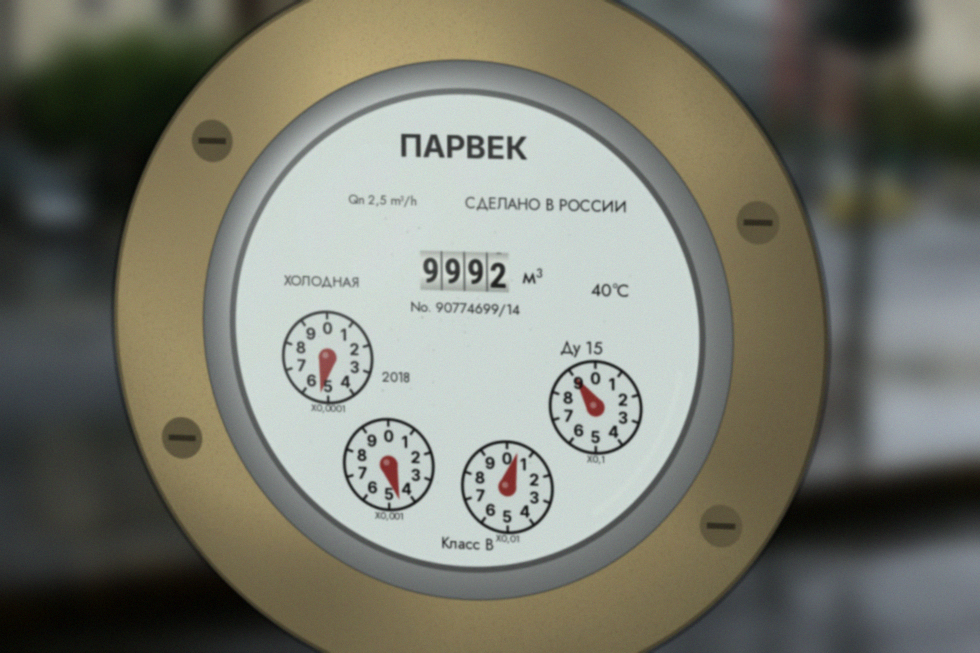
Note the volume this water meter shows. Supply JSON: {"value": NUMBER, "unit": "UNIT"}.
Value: {"value": 9991.9045, "unit": "m³"}
